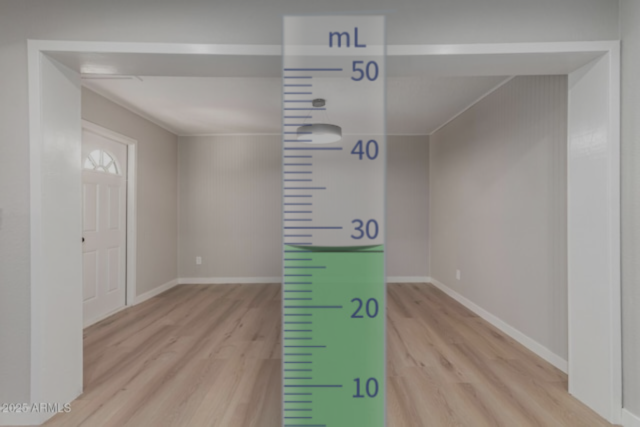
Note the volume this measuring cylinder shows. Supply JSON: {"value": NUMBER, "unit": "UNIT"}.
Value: {"value": 27, "unit": "mL"}
